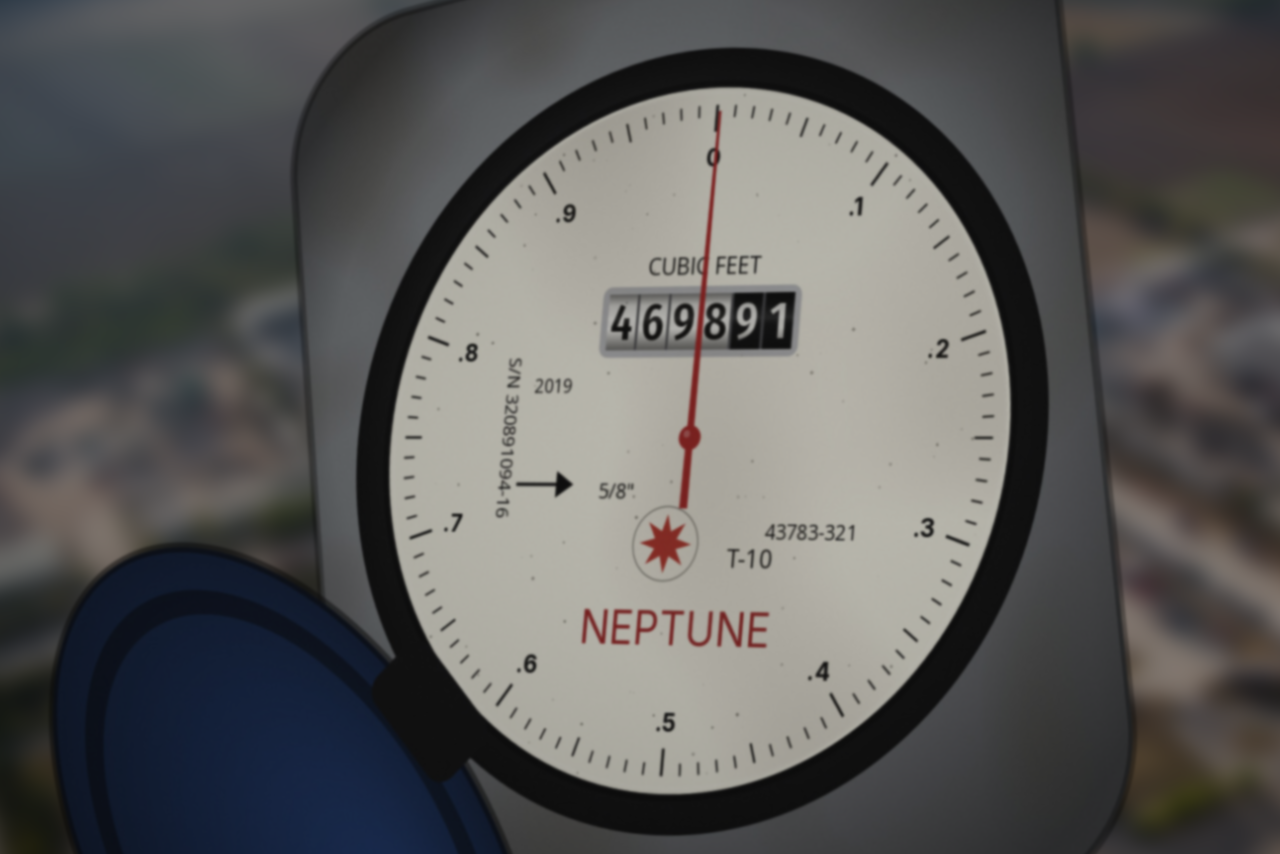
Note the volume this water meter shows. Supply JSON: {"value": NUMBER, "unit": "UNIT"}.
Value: {"value": 469891.00, "unit": "ft³"}
